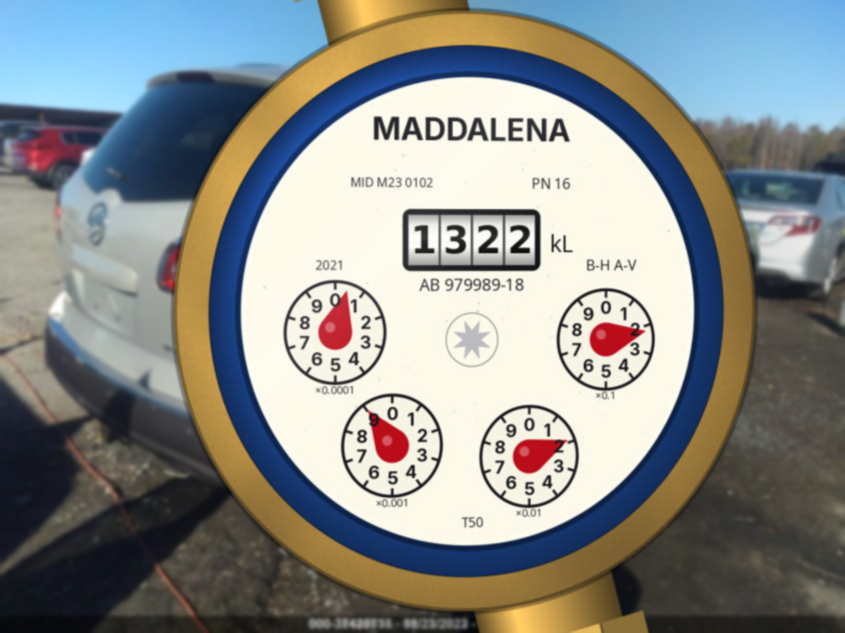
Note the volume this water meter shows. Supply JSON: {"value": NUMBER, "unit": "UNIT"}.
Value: {"value": 1322.2190, "unit": "kL"}
